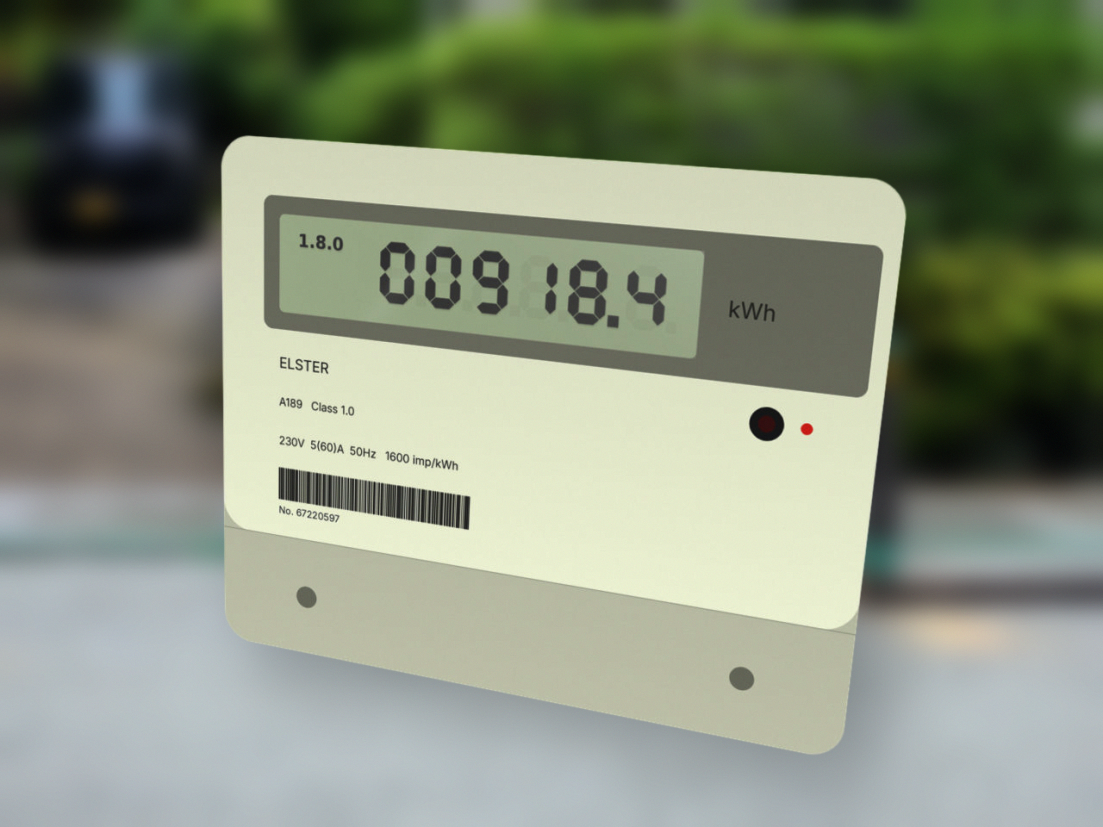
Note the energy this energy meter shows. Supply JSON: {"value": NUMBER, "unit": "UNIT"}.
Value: {"value": 918.4, "unit": "kWh"}
